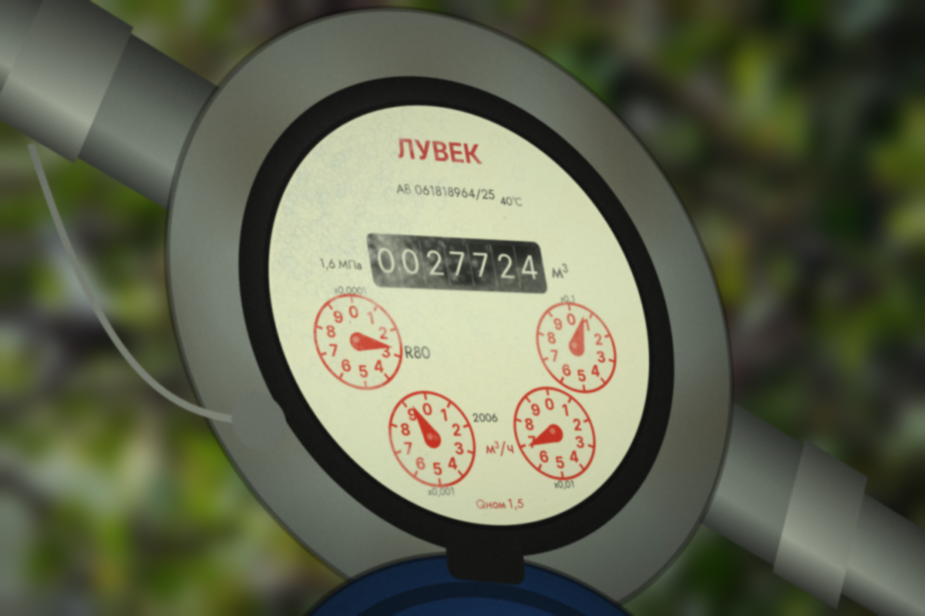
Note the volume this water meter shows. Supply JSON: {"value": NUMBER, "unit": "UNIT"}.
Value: {"value": 27724.0692, "unit": "m³"}
